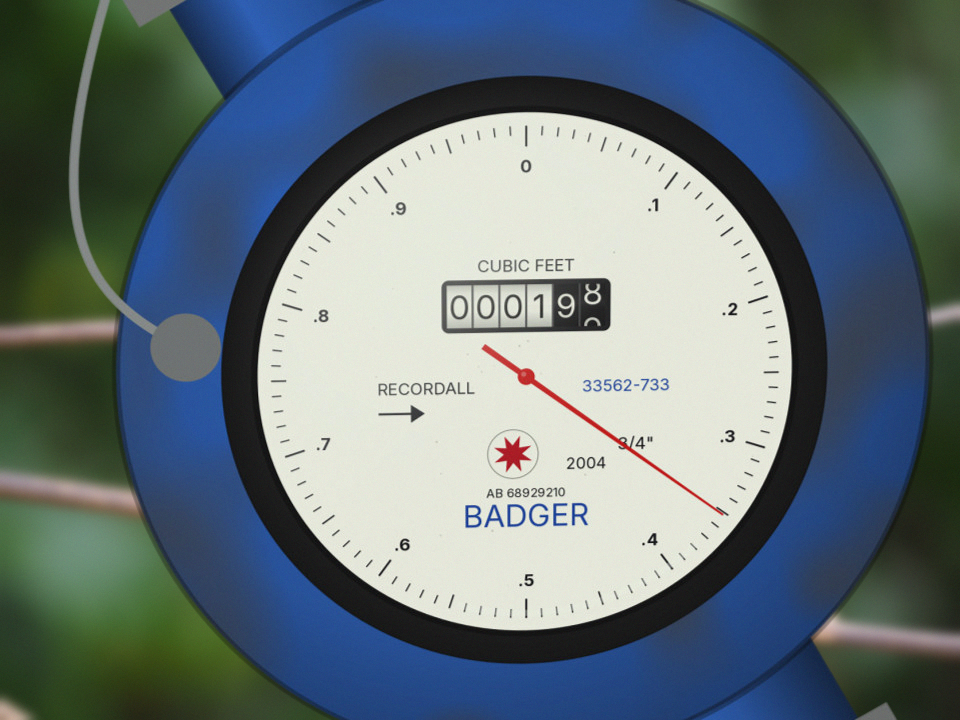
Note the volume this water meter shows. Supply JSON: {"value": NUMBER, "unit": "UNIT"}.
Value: {"value": 198.35, "unit": "ft³"}
